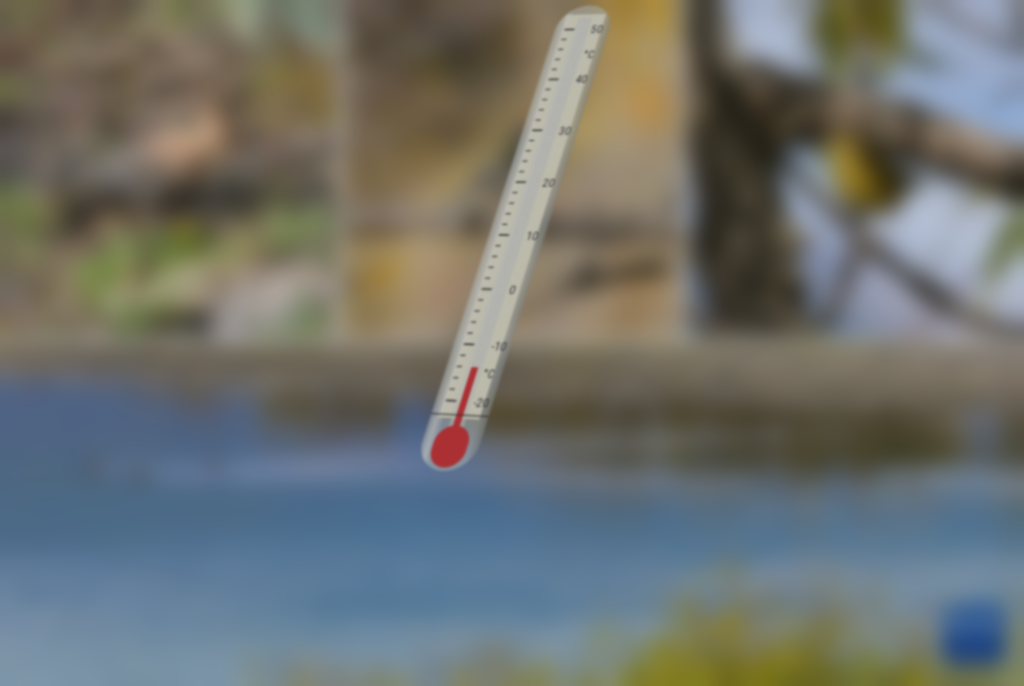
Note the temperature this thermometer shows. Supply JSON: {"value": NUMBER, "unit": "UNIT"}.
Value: {"value": -14, "unit": "°C"}
